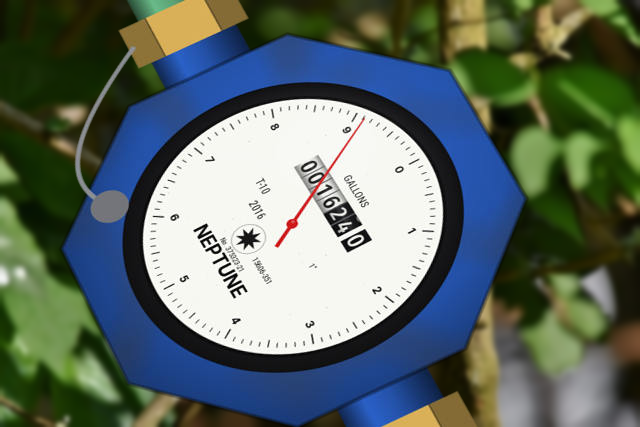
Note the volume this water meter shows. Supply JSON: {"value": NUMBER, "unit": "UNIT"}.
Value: {"value": 16239.1, "unit": "gal"}
